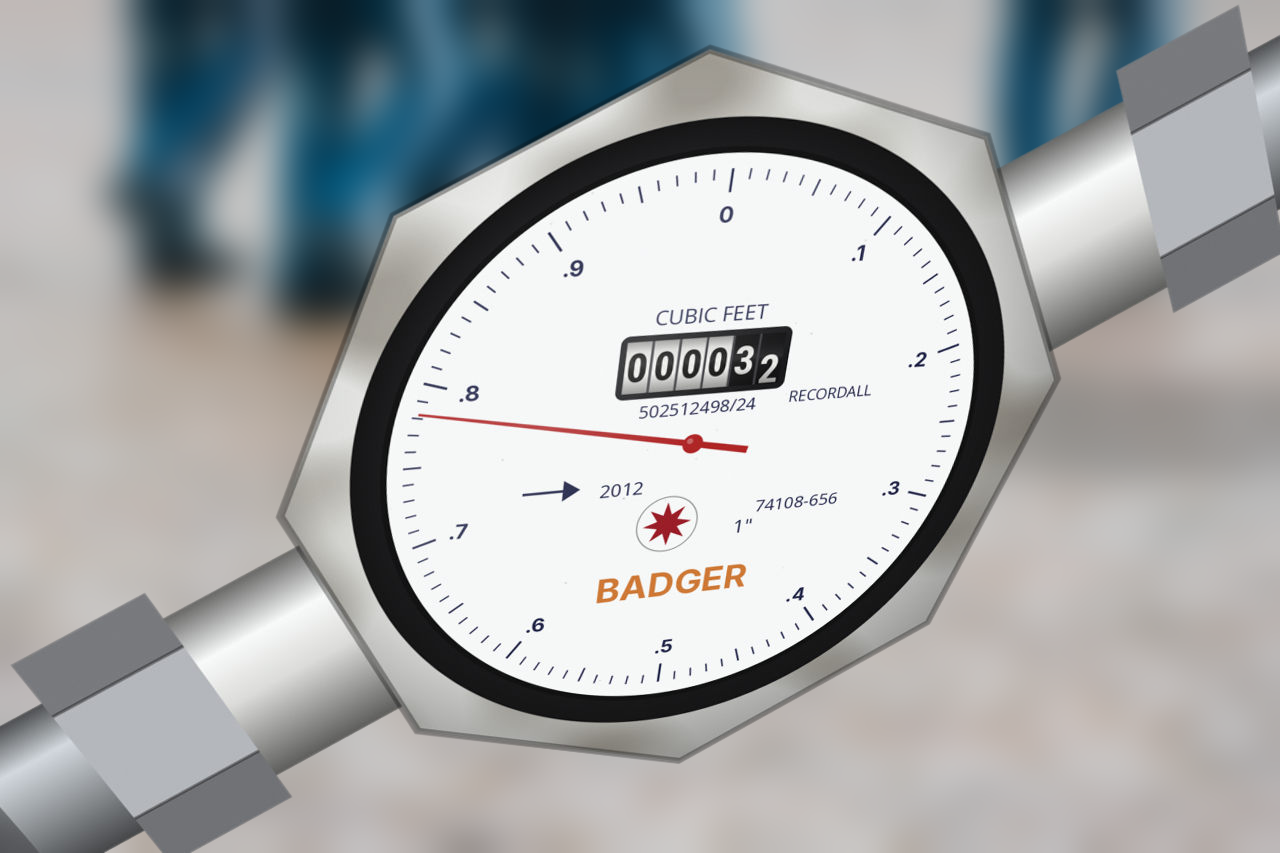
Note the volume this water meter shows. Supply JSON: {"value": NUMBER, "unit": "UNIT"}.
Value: {"value": 31.78, "unit": "ft³"}
